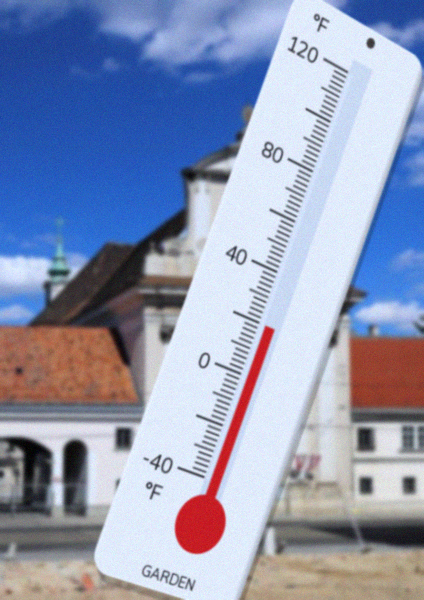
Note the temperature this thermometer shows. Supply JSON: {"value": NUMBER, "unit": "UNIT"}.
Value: {"value": 20, "unit": "°F"}
